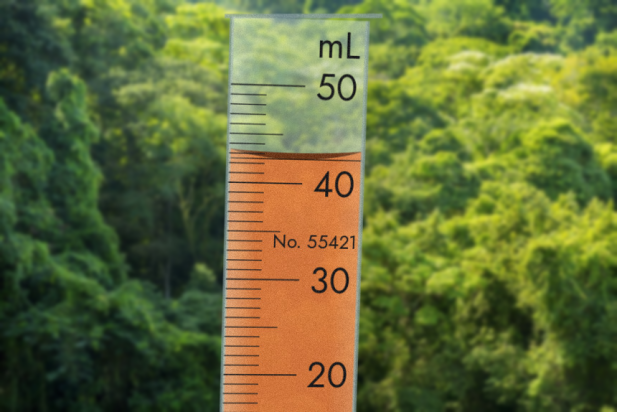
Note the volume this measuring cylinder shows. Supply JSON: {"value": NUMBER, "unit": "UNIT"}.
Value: {"value": 42.5, "unit": "mL"}
